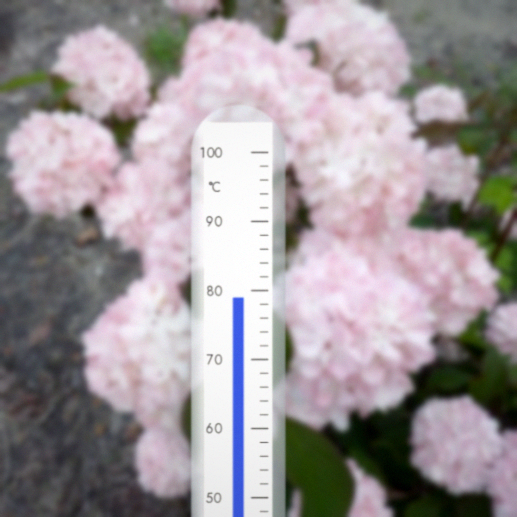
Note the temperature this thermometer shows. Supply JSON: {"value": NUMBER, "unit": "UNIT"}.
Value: {"value": 79, "unit": "°C"}
